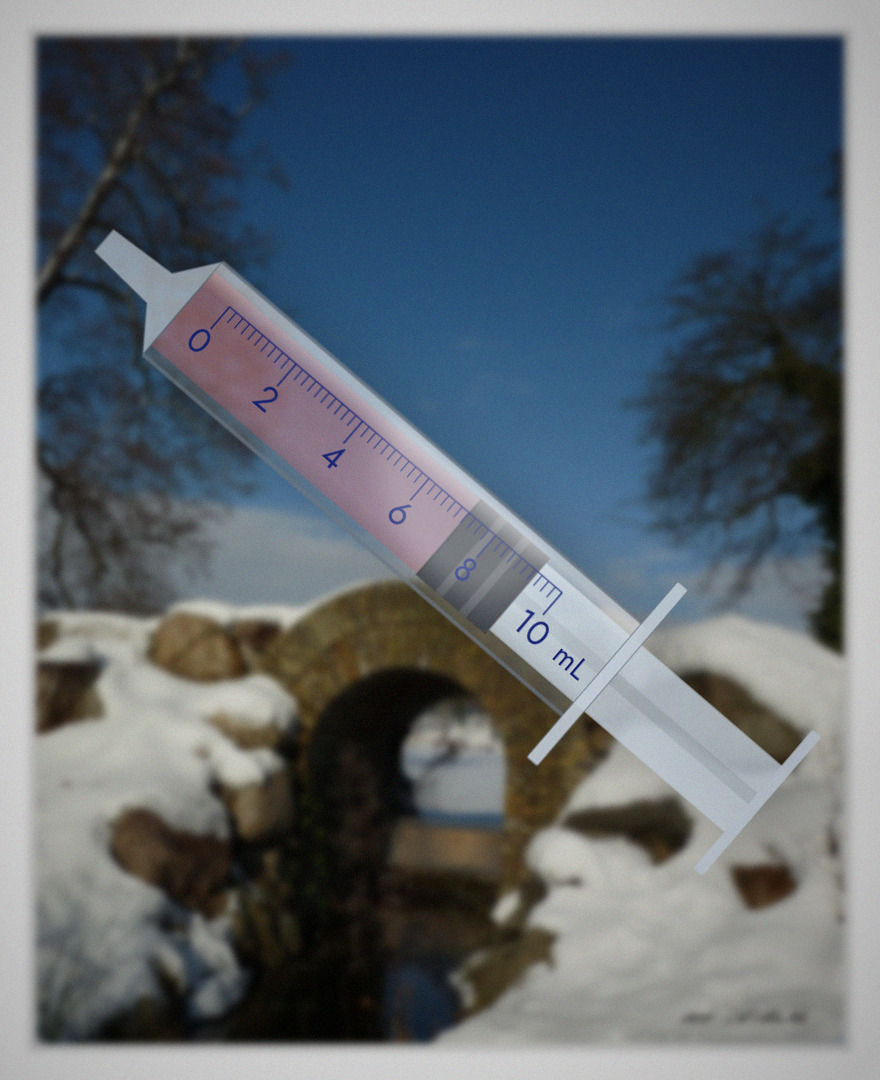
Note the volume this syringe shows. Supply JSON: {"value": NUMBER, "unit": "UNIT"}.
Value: {"value": 7.2, "unit": "mL"}
